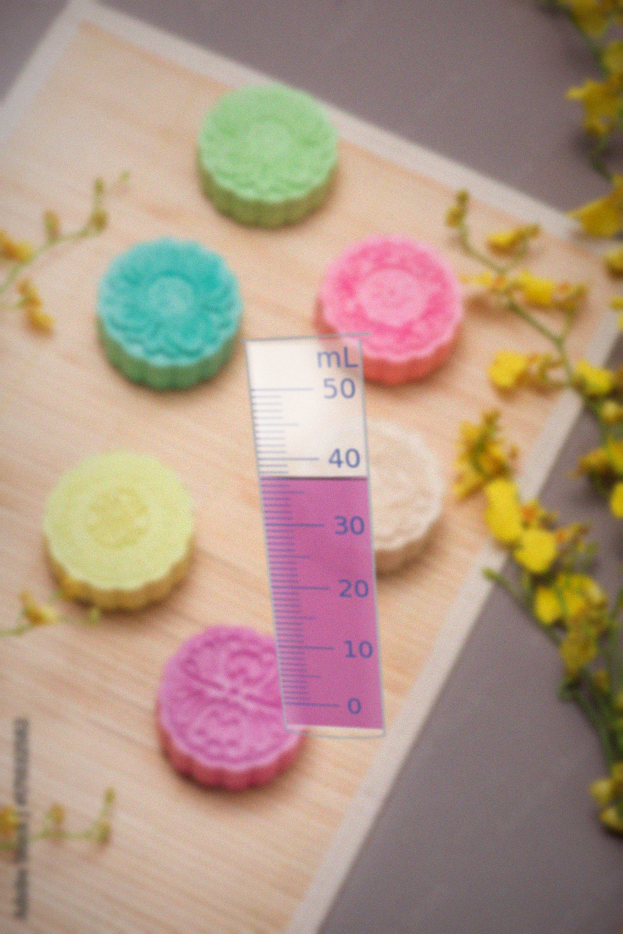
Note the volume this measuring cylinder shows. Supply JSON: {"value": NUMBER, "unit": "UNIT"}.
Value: {"value": 37, "unit": "mL"}
